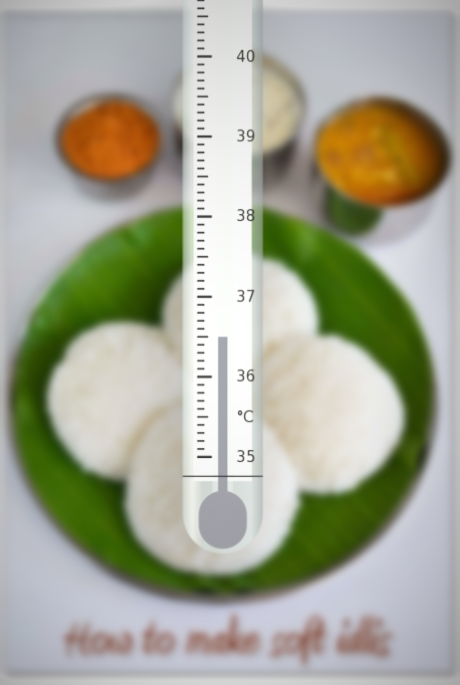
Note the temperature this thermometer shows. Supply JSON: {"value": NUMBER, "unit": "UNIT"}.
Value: {"value": 36.5, "unit": "°C"}
